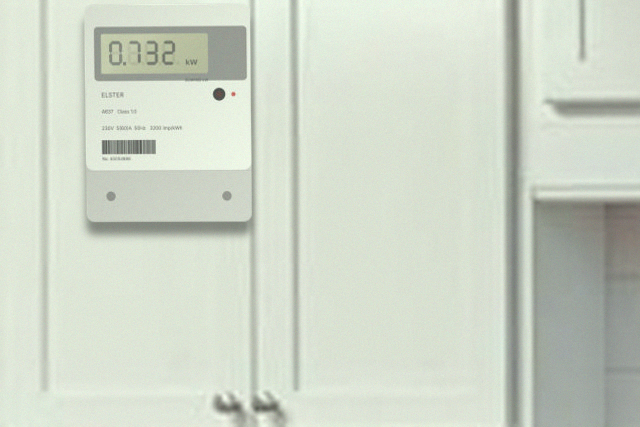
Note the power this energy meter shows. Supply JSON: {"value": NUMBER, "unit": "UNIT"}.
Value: {"value": 0.732, "unit": "kW"}
